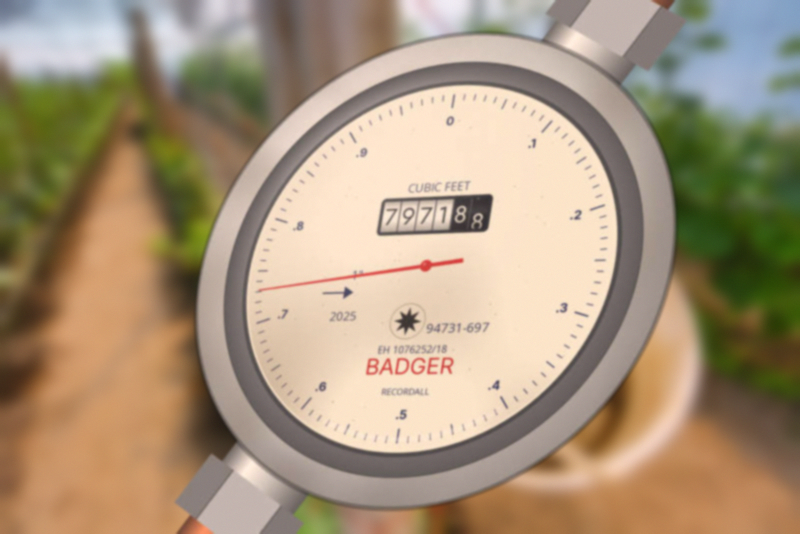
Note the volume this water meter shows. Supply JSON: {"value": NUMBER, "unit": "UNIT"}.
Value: {"value": 797187.73, "unit": "ft³"}
